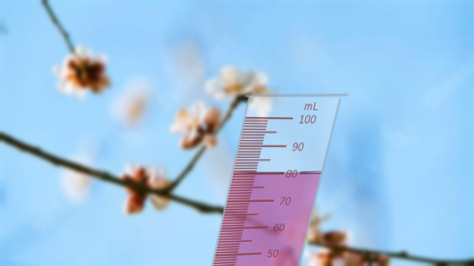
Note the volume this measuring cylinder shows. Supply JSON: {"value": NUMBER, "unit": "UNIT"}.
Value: {"value": 80, "unit": "mL"}
